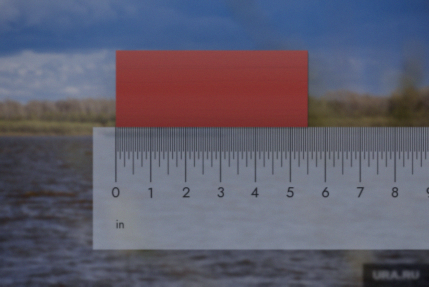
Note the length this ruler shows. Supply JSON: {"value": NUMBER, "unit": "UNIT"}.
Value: {"value": 5.5, "unit": "in"}
